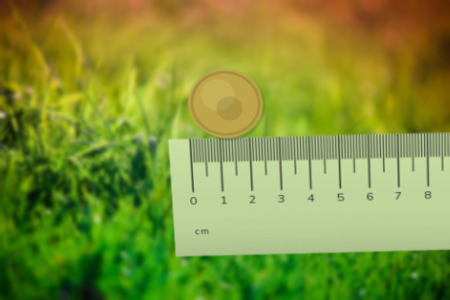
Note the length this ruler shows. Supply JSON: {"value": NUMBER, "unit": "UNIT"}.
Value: {"value": 2.5, "unit": "cm"}
